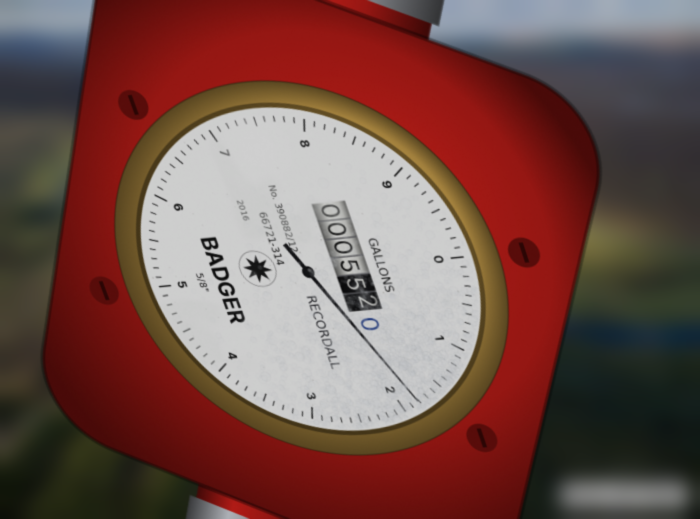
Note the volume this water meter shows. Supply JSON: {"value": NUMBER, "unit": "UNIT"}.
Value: {"value": 5521.8, "unit": "gal"}
